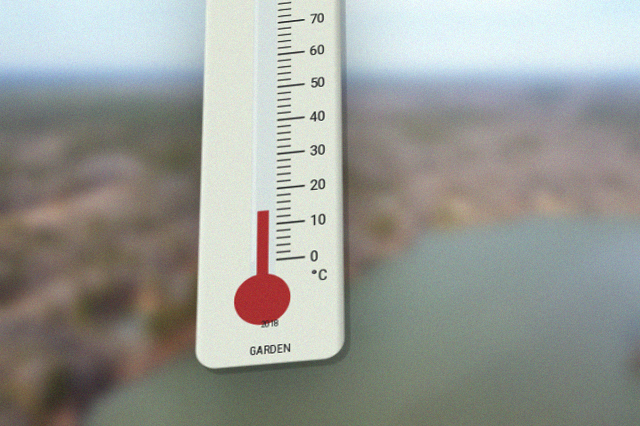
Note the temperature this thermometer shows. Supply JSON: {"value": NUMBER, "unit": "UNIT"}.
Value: {"value": 14, "unit": "°C"}
